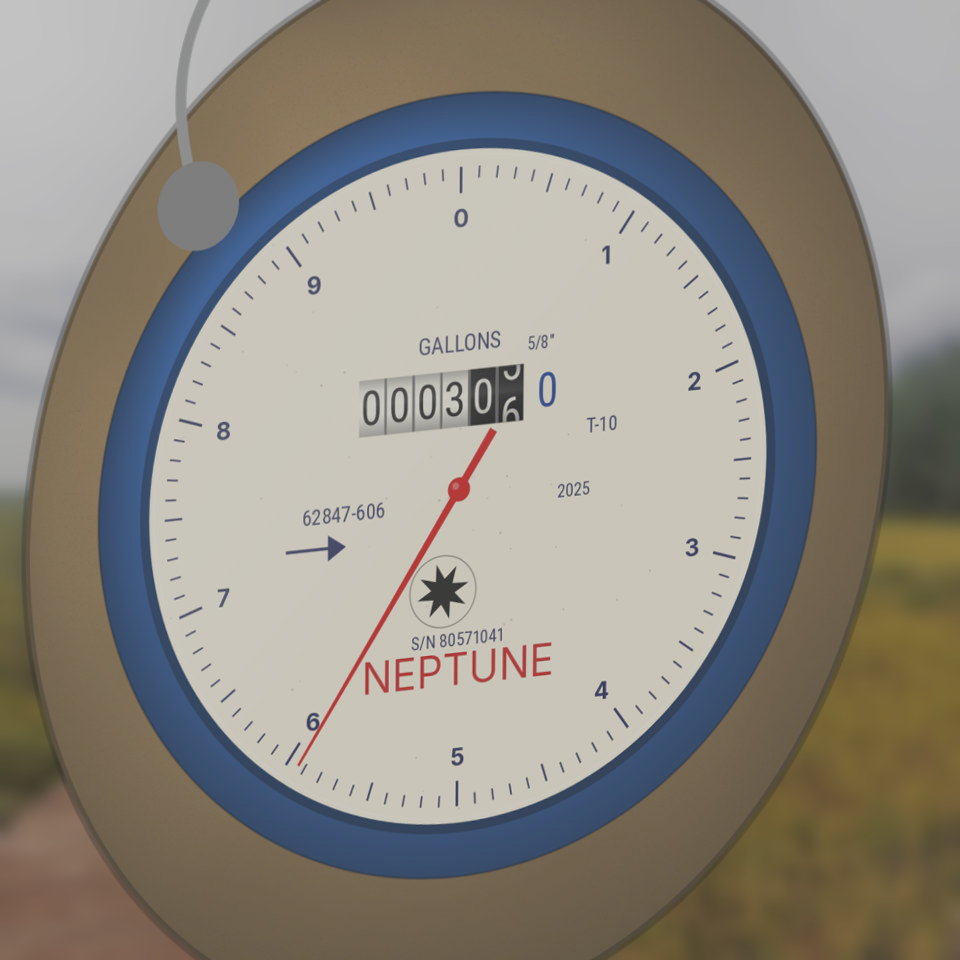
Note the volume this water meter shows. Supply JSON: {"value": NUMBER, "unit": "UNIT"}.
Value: {"value": 3055.9, "unit": "gal"}
